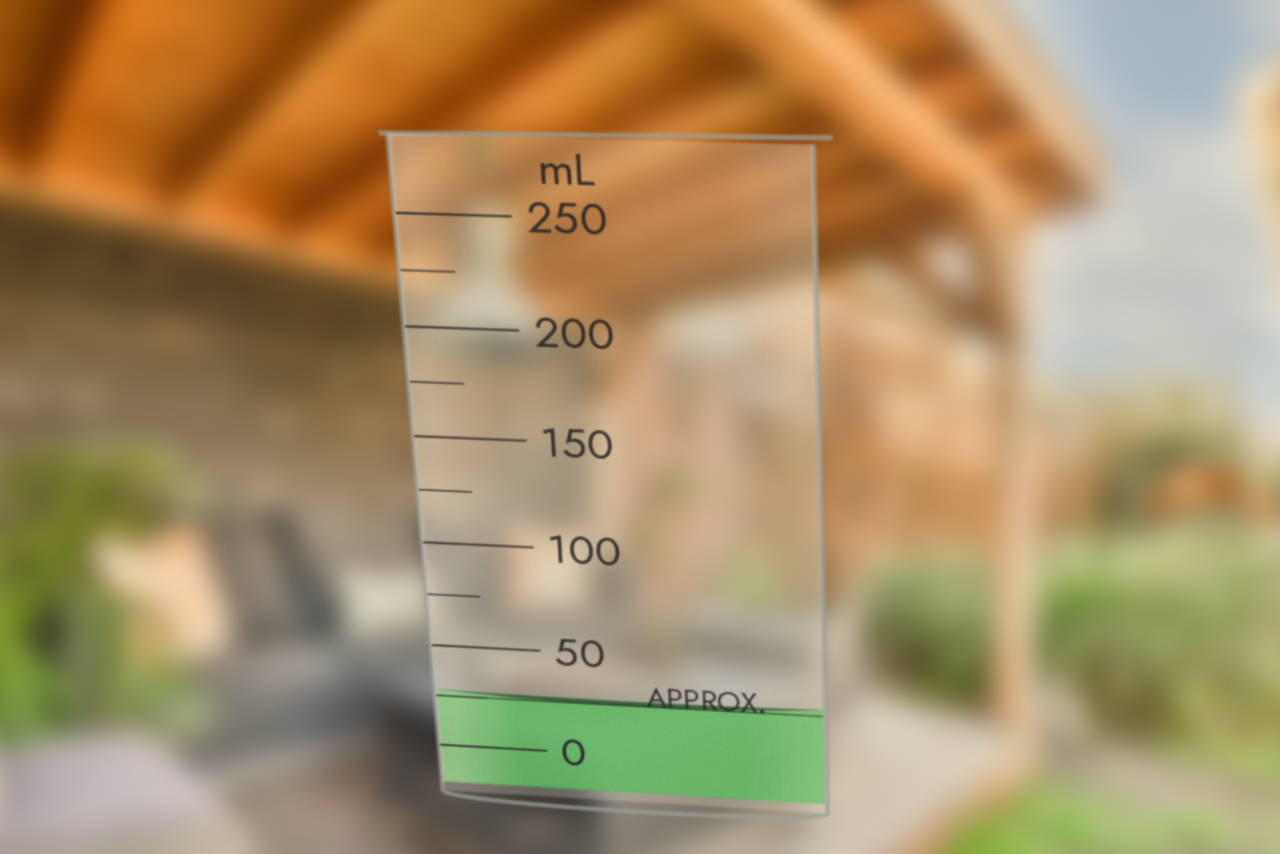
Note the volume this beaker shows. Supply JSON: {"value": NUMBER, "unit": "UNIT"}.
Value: {"value": 25, "unit": "mL"}
